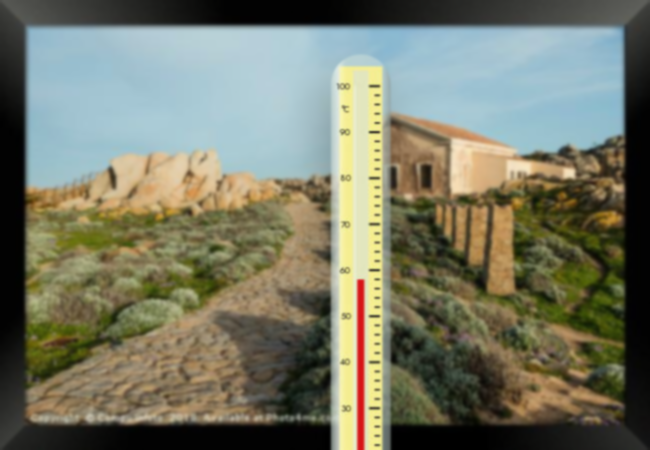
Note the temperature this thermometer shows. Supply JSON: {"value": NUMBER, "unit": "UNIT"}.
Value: {"value": 58, "unit": "°C"}
